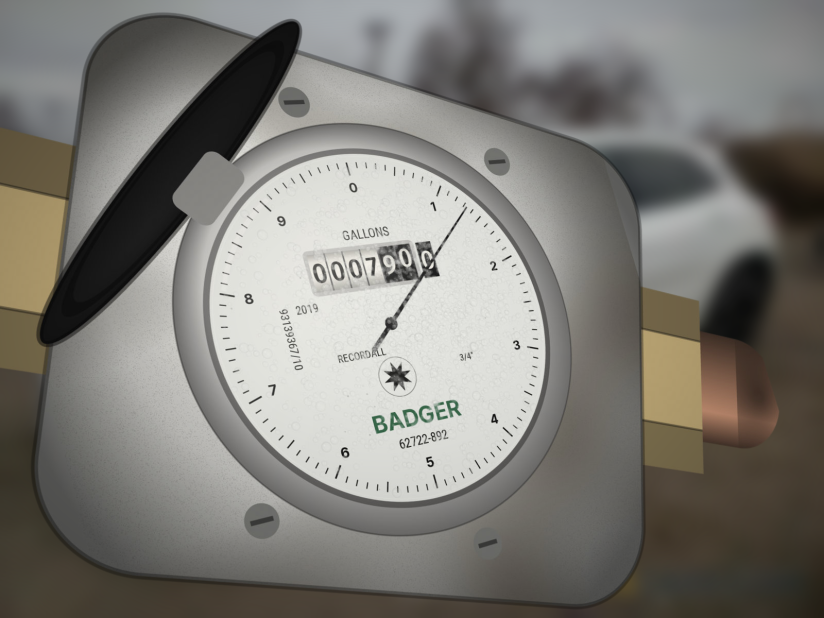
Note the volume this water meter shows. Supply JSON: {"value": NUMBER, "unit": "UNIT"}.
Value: {"value": 7901.3, "unit": "gal"}
